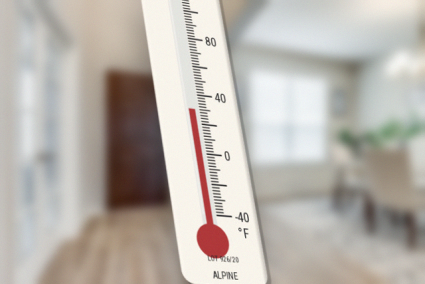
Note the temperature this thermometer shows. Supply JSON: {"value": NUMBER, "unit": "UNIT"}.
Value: {"value": 30, "unit": "°F"}
